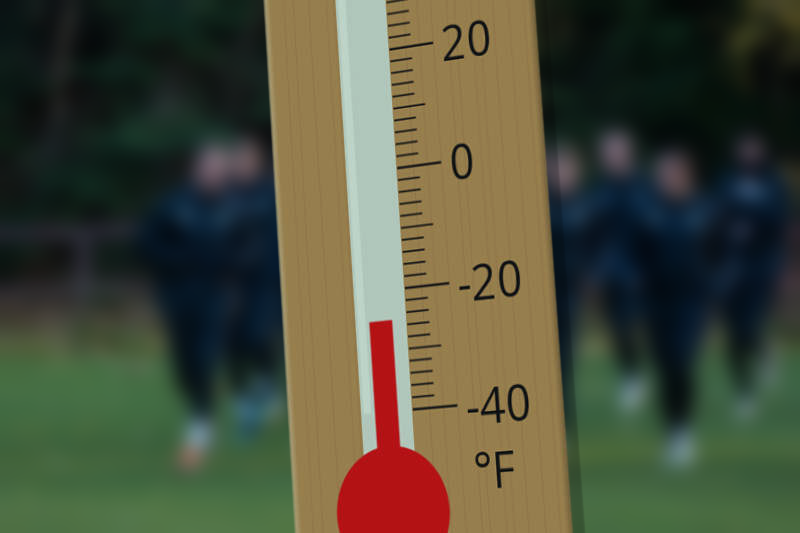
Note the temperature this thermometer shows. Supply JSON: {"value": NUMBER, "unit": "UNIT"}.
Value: {"value": -25, "unit": "°F"}
